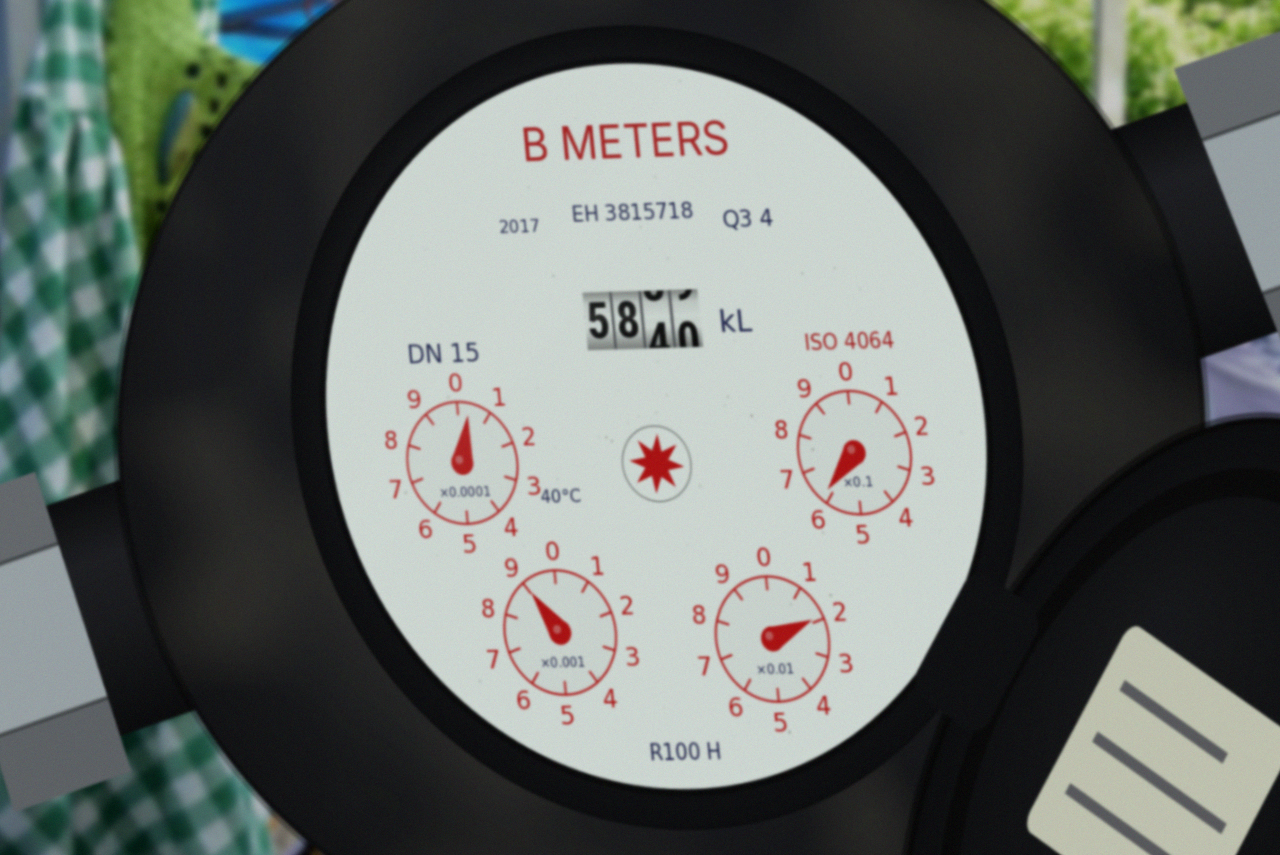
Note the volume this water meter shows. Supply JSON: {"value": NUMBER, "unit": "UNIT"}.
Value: {"value": 5839.6190, "unit": "kL"}
